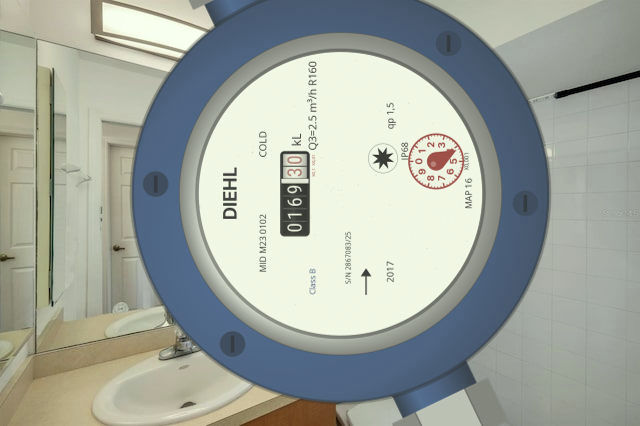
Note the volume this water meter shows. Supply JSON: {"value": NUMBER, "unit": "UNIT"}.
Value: {"value": 169.304, "unit": "kL"}
